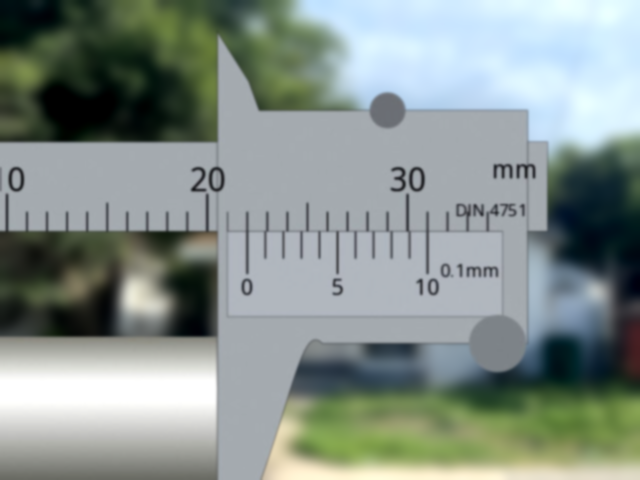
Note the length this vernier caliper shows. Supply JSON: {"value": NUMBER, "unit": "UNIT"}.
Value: {"value": 22.0, "unit": "mm"}
